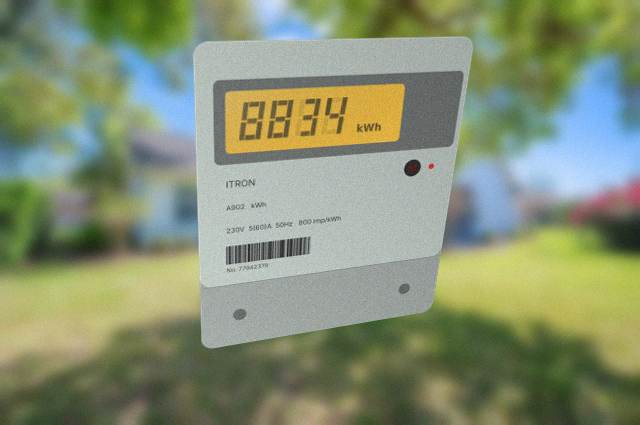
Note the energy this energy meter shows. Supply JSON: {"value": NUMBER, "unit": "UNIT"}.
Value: {"value": 8834, "unit": "kWh"}
